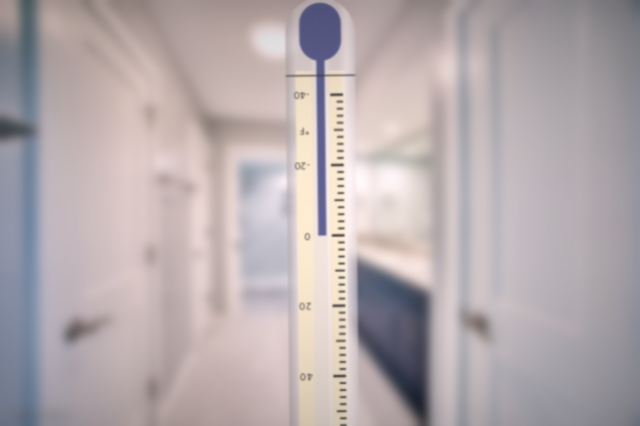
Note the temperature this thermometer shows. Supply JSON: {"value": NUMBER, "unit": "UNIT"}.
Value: {"value": 0, "unit": "°F"}
